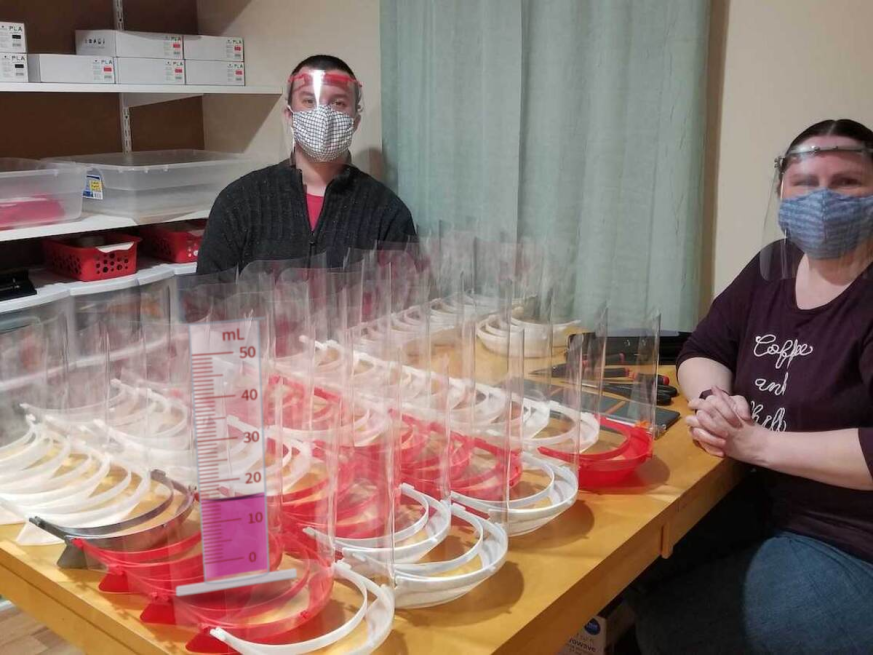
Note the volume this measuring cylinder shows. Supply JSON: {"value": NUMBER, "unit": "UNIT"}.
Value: {"value": 15, "unit": "mL"}
